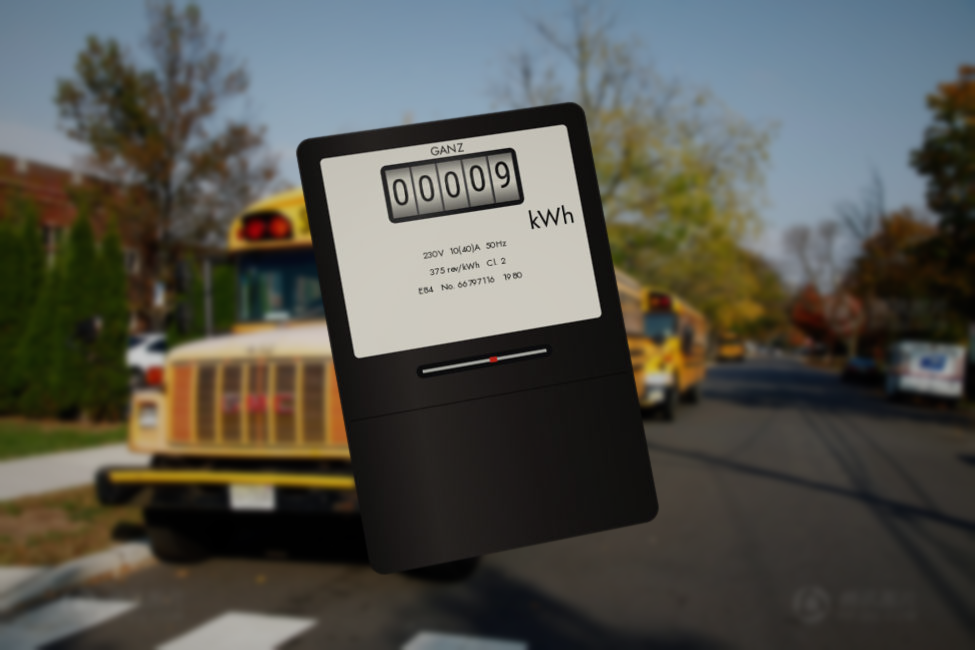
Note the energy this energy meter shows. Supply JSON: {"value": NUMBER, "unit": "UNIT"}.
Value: {"value": 9, "unit": "kWh"}
